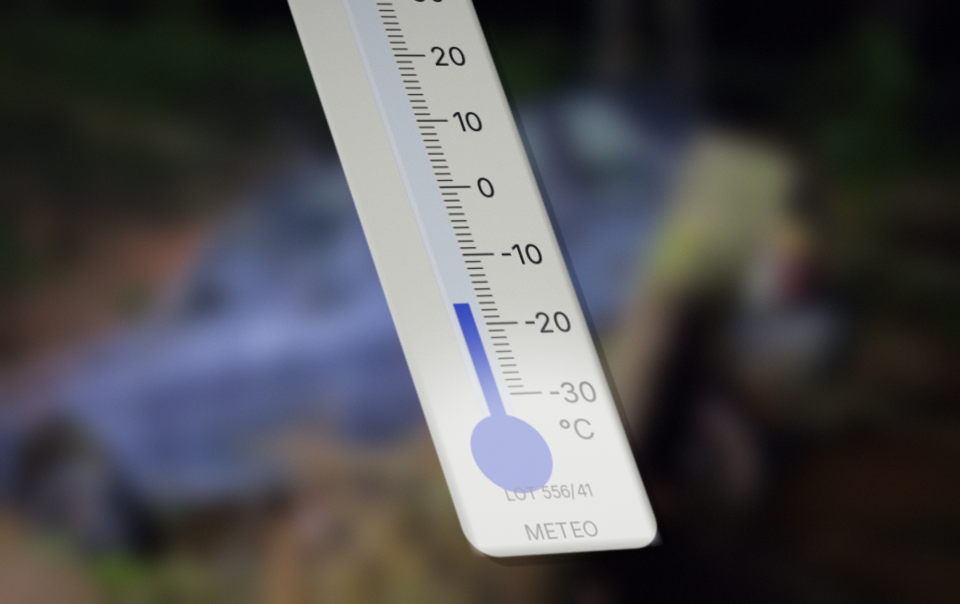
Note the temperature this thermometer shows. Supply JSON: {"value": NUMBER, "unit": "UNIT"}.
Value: {"value": -17, "unit": "°C"}
